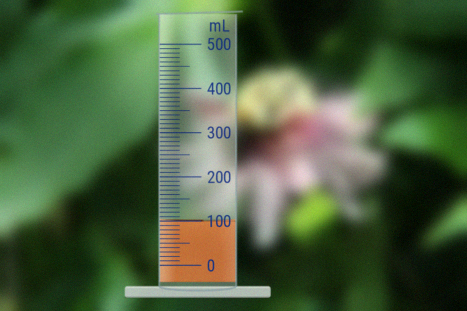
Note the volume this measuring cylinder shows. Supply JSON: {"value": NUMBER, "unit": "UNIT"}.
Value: {"value": 100, "unit": "mL"}
